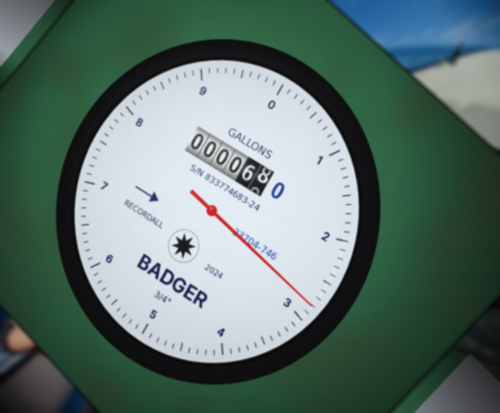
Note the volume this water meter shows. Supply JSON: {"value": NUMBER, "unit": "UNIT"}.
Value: {"value": 682.8, "unit": "gal"}
